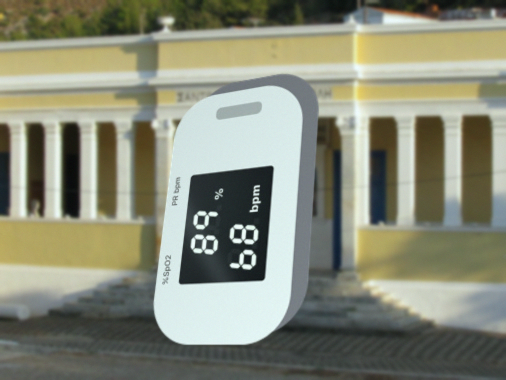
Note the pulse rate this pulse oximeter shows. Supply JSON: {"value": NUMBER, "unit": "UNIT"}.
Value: {"value": 68, "unit": "bpm"}
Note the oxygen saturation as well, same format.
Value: {"value": 89, "unit": "%"}
